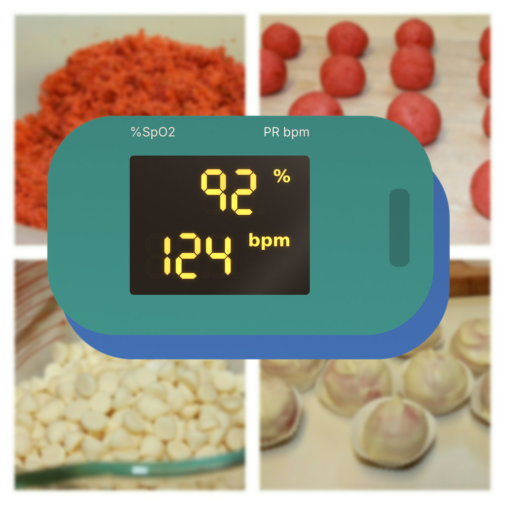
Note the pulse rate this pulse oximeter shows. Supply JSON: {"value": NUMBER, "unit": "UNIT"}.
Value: {"value": 124, "unit": "bpm"}
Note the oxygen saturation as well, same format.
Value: {"value": 92, "unit": "%"}
